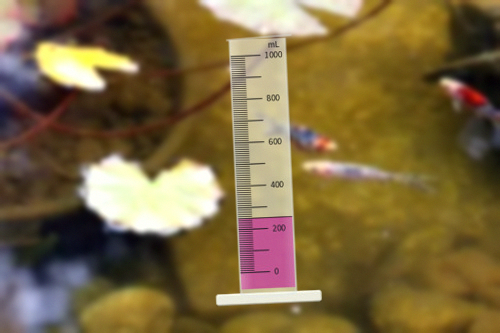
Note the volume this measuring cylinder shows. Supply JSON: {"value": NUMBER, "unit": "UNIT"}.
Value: {"value": 250, "unit": "mL"}
